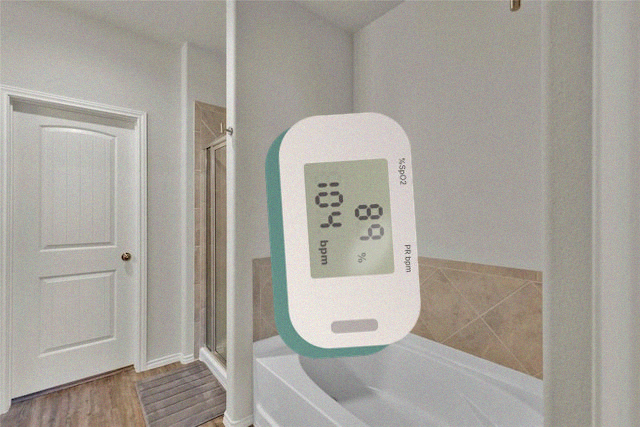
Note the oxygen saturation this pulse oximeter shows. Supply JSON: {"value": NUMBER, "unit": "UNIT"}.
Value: {"value": 89, "unit": "%"}
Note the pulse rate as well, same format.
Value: {"value": 104, "unit": "bpm"}
